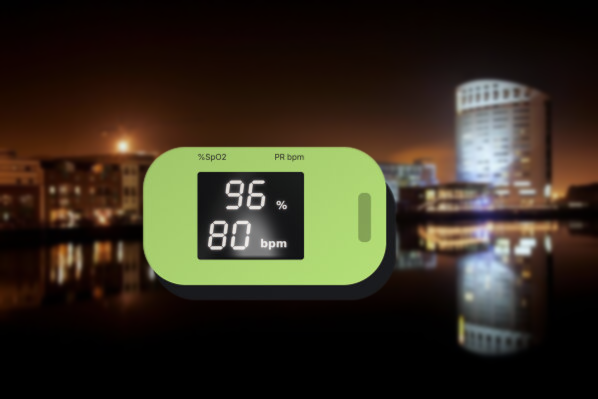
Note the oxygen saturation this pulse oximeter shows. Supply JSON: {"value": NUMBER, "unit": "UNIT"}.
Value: {"value": 96, "unit": "%"}
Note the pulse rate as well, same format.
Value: {"value": 80, "unit": "bpm"}
